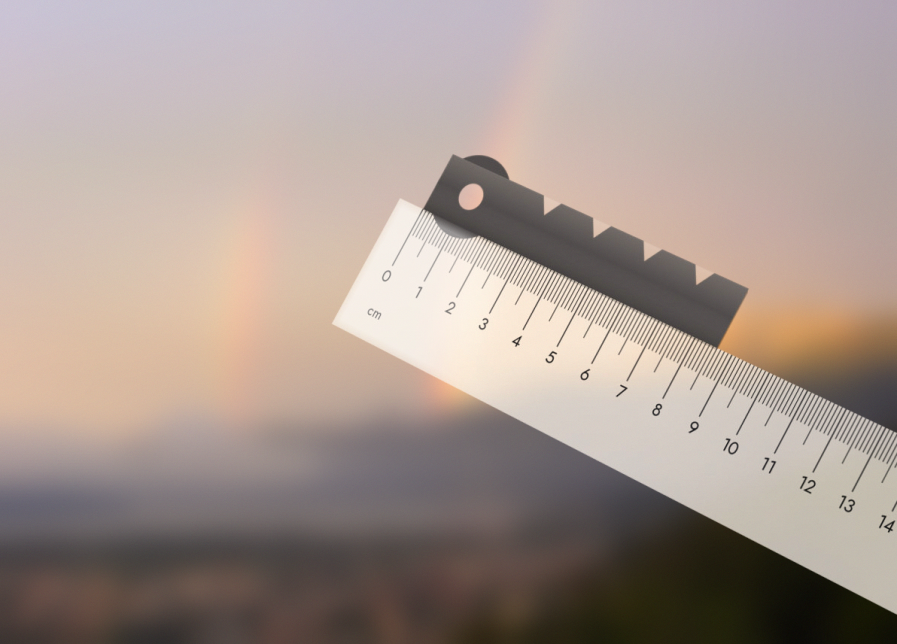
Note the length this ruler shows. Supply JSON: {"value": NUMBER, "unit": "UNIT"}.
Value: {"value": 8.6, "unit": "cm"}
